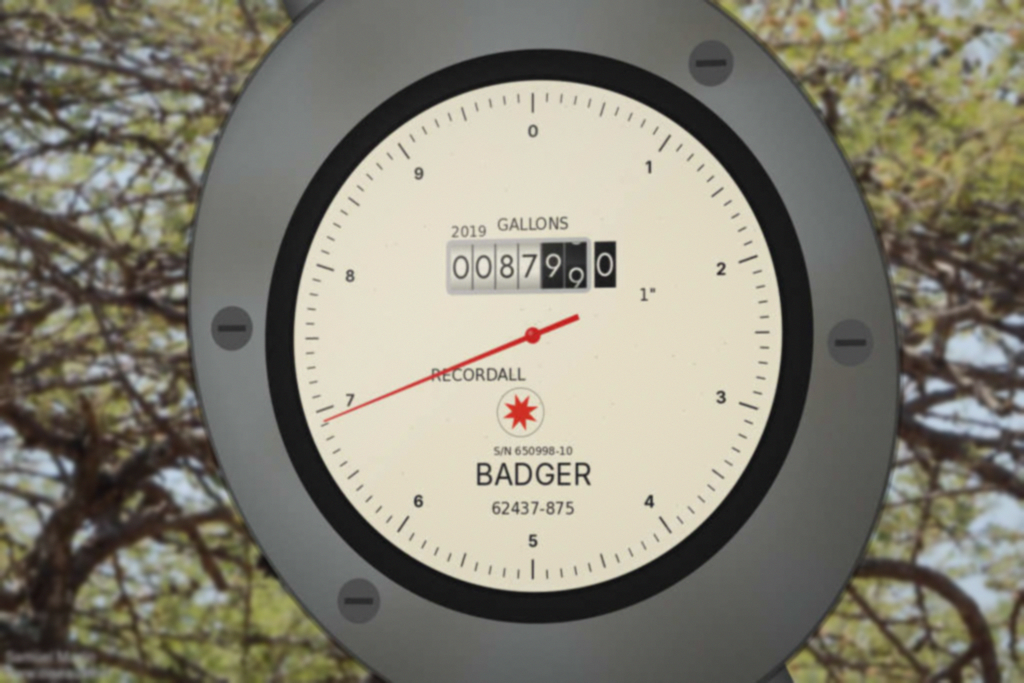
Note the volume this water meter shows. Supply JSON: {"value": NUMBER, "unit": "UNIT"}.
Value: {"value": 87986.9, "unit": "gal"}
